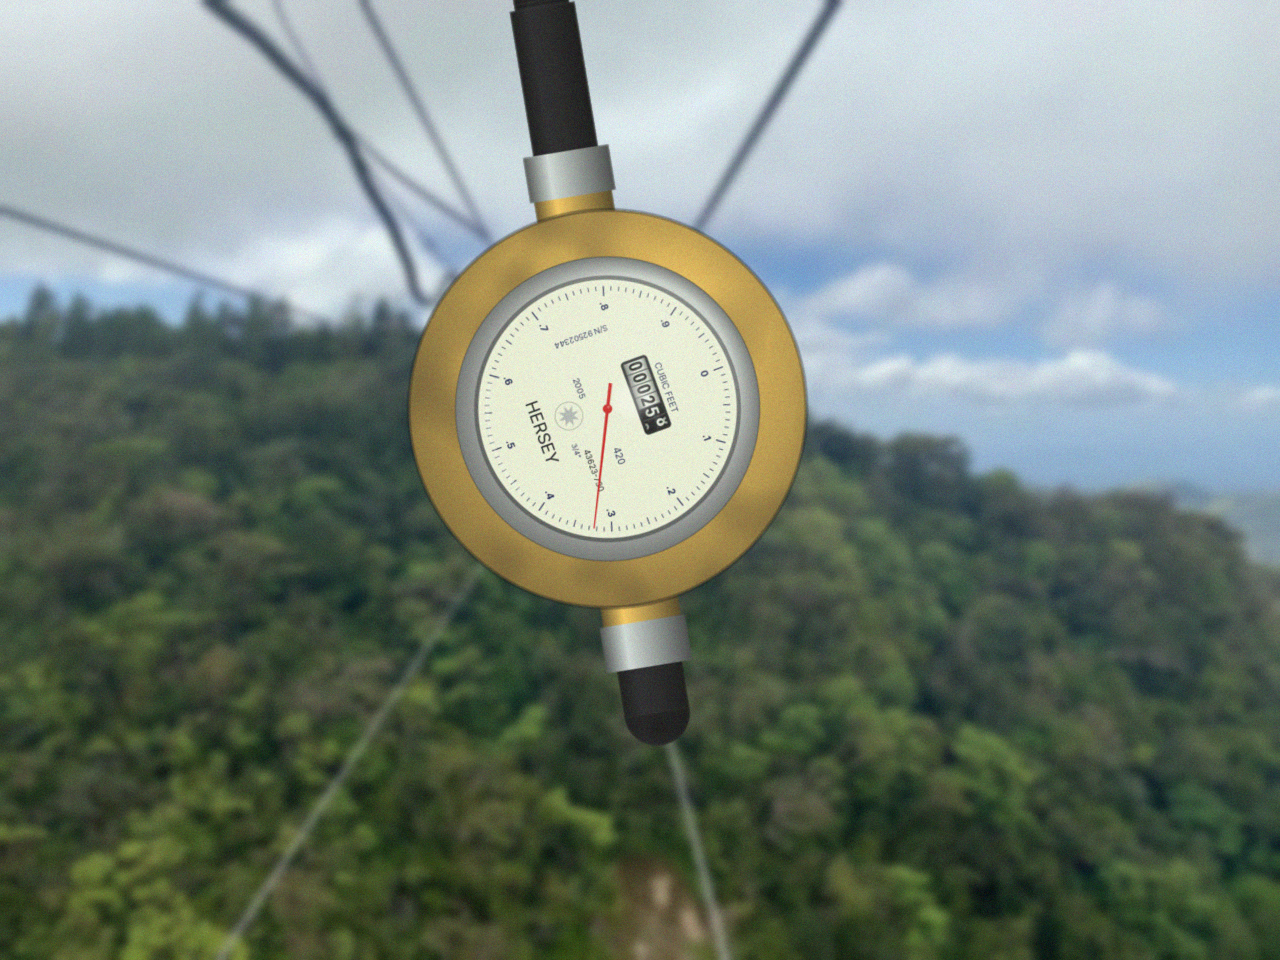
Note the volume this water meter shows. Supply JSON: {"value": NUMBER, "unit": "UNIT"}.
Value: {"value": 258.32, "unit": "ft³"}
